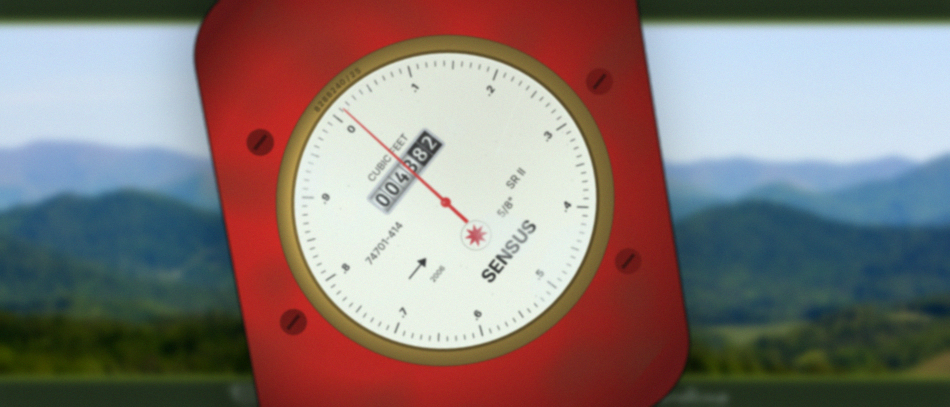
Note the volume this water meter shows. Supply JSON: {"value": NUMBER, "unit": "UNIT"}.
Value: {"value": 4382.01, "unit": "ft³"}
